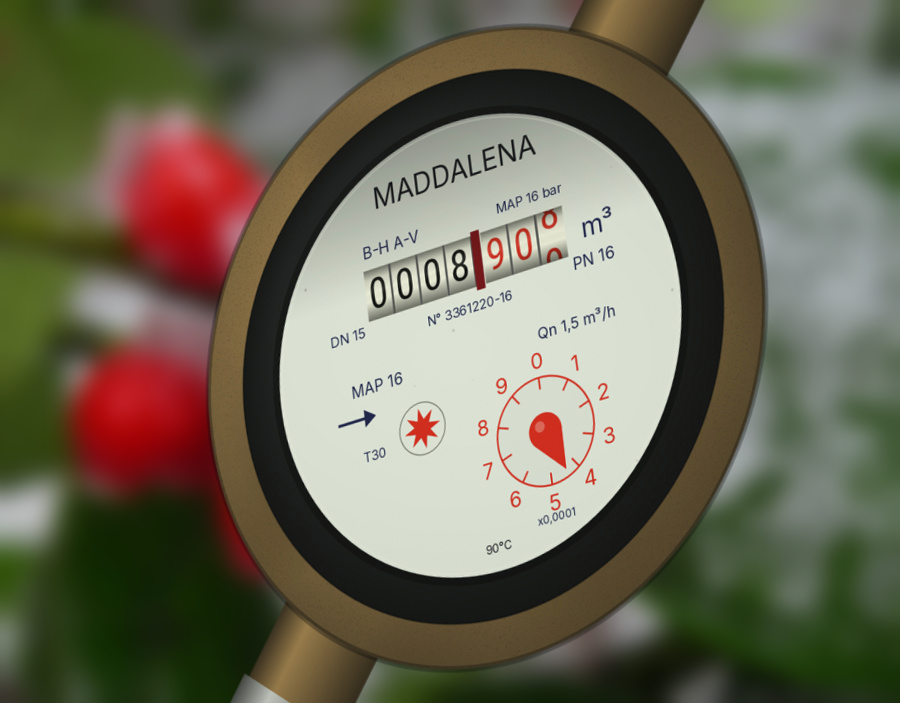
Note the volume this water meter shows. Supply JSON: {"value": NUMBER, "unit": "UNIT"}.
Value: {"value": 8.9084, "unit": "m³"}
